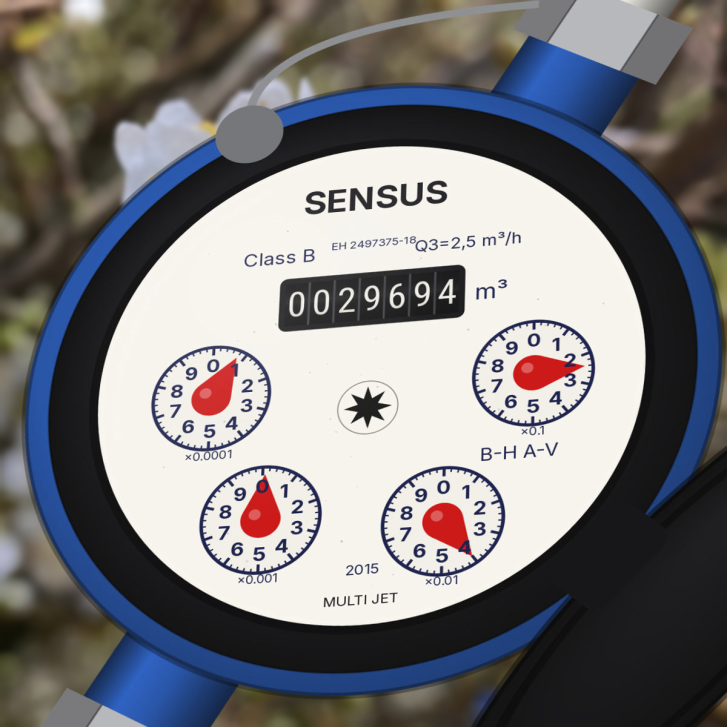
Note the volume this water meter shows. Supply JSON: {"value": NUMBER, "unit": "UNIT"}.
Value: {"value": 29694.2400, "unit": "m³"}
